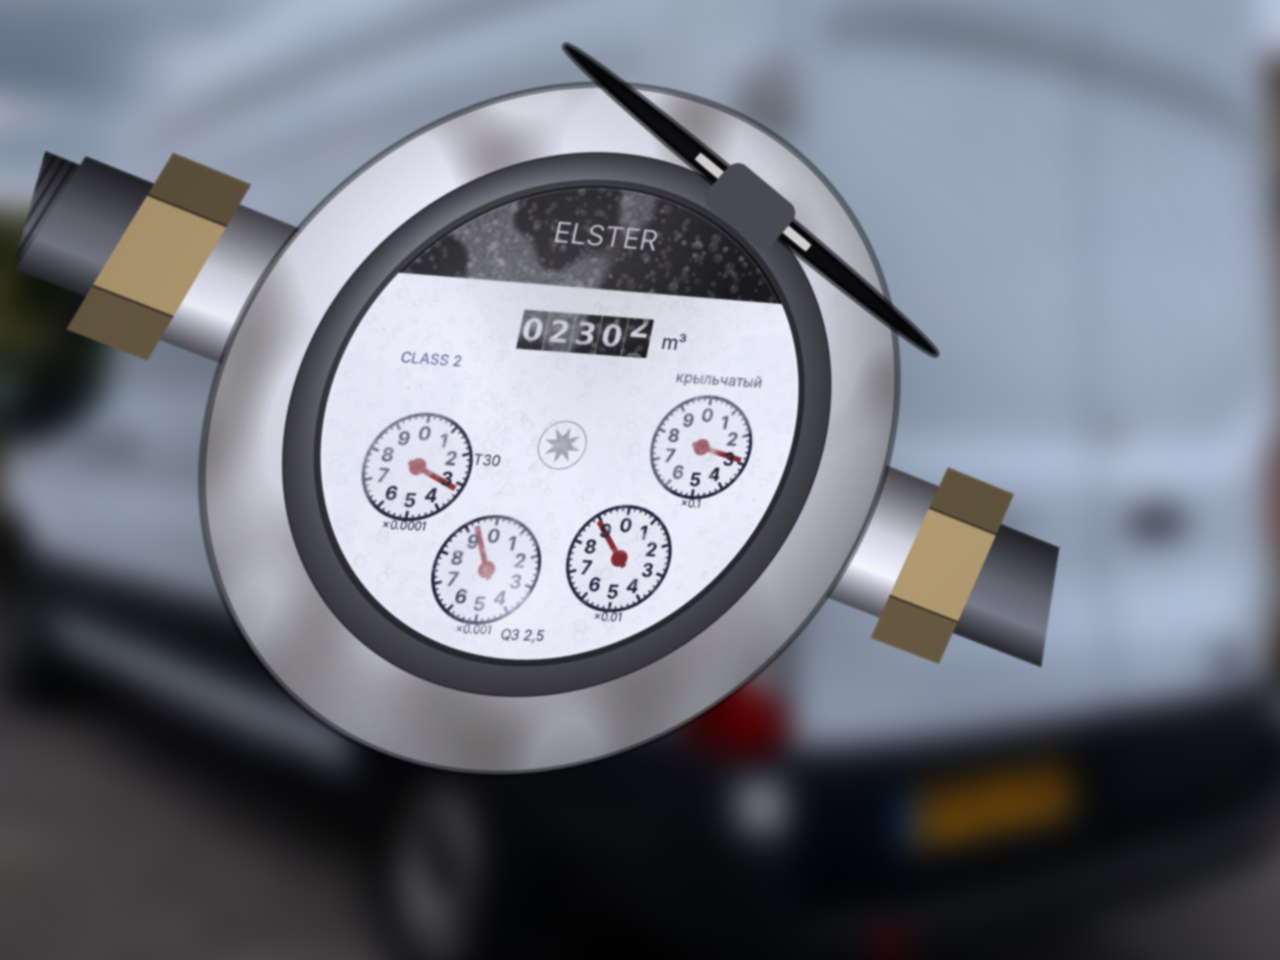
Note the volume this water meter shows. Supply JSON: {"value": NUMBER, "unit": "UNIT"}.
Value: {"value": 2302.2893, "unit": "m³"}
